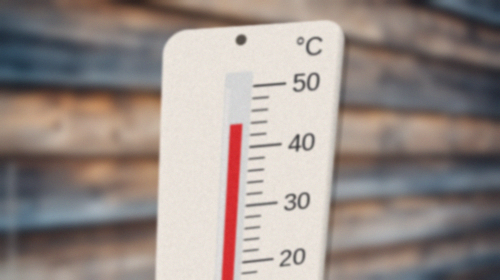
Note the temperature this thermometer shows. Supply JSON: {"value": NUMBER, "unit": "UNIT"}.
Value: {"value": 44, "unit": "°C"}
